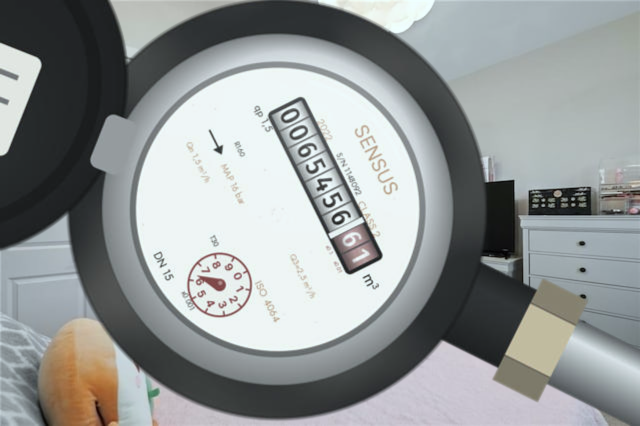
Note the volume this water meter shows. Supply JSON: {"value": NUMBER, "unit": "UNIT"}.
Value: {"value": 65456.616, "unit": "m³"}
